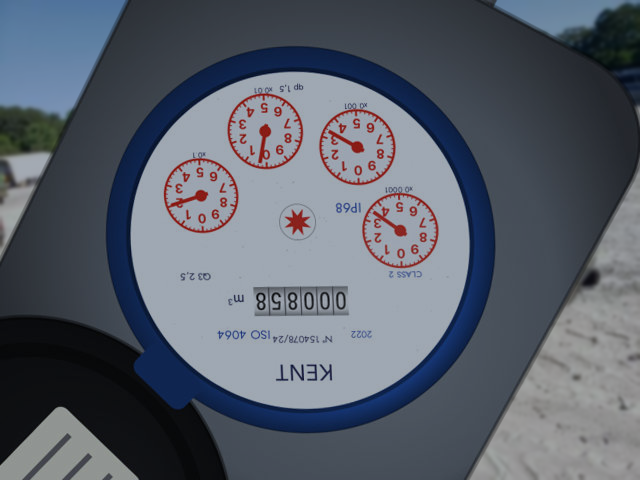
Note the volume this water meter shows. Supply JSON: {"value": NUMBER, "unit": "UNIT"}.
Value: {"value": 858.2033, "unit": "m³"}
